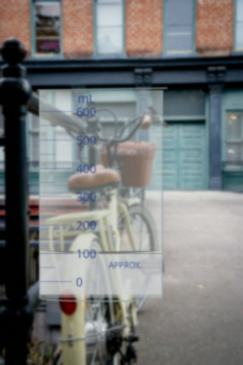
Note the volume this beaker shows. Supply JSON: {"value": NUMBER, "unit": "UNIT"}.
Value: {"value": 100, "unit": "mL"}
